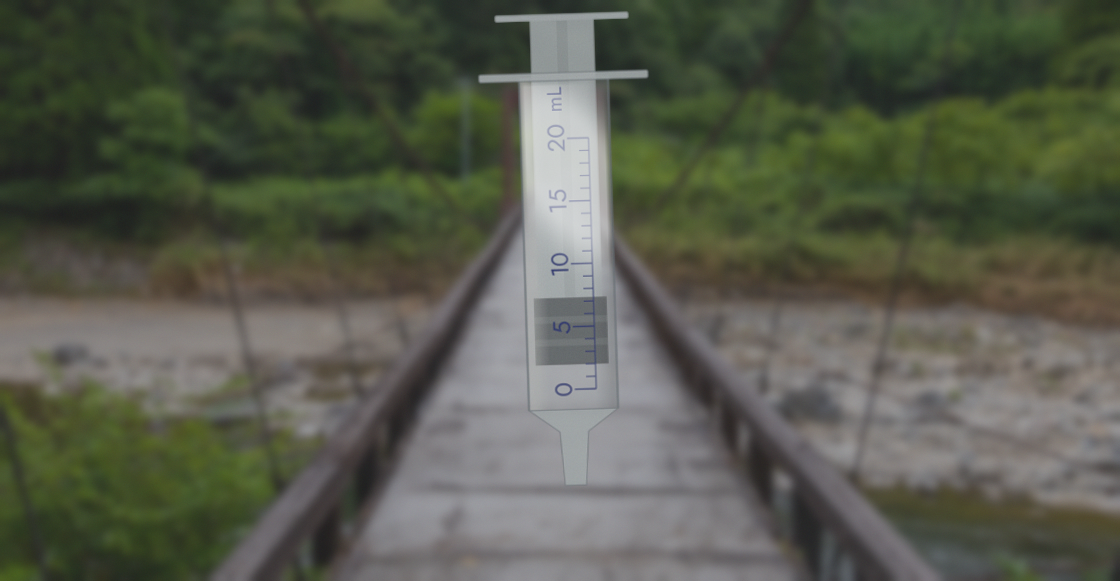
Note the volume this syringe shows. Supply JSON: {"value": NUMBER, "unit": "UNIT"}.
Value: {"value": 2, "unit": "mL"}
